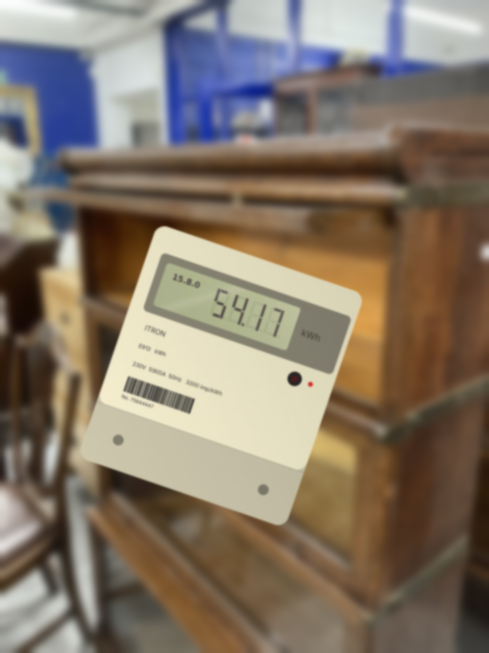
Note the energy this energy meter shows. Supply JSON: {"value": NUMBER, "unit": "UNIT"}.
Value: {"value": 54.17, "unit": "kWh"}
